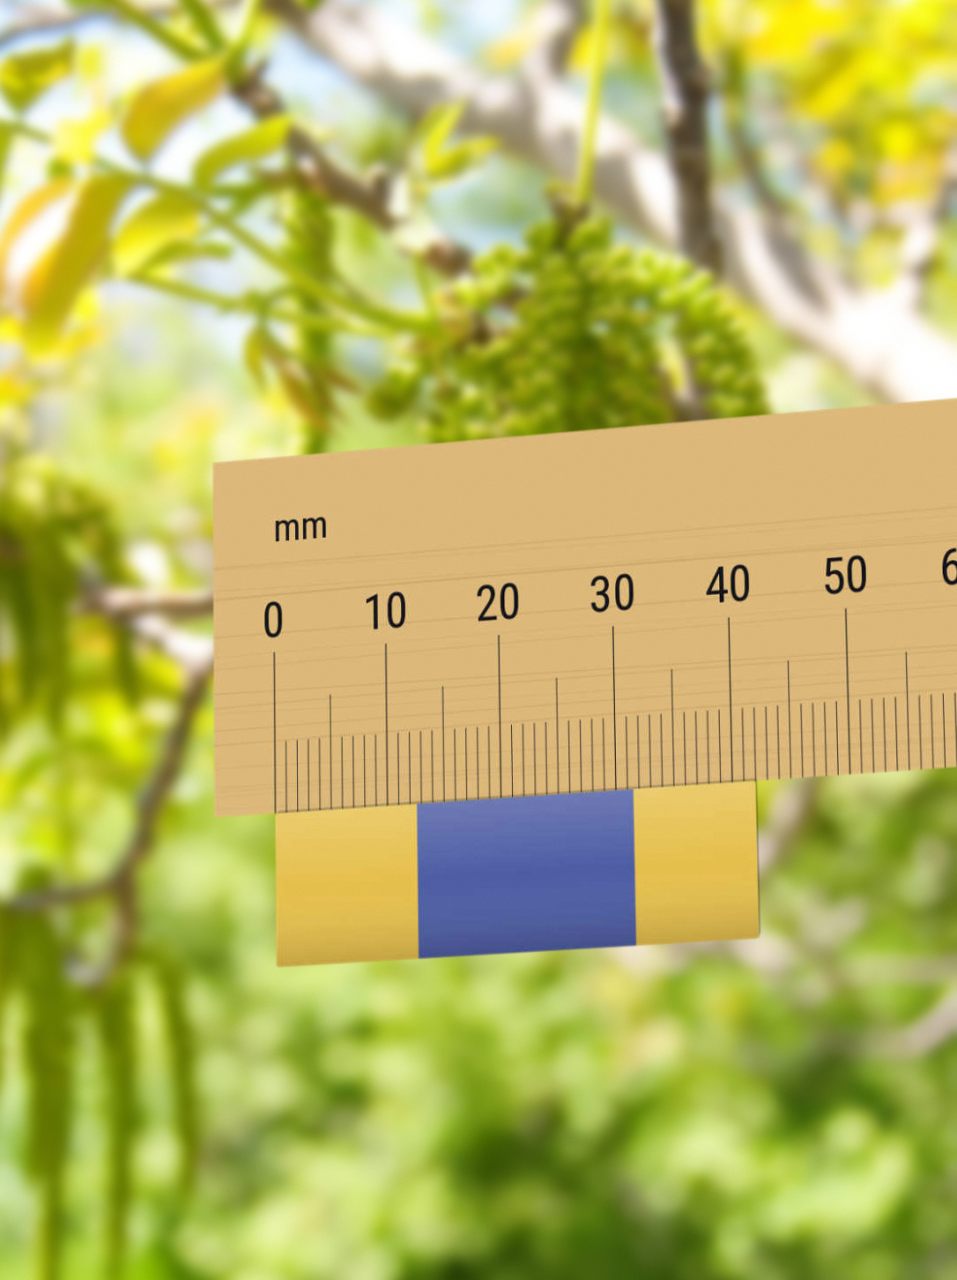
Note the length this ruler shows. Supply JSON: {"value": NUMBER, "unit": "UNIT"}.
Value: {"value": 42, "unit": "mm"}
